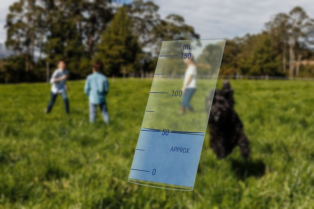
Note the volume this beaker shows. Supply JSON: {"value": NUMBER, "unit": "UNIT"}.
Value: {"value": 50, "unit": "mL"}
